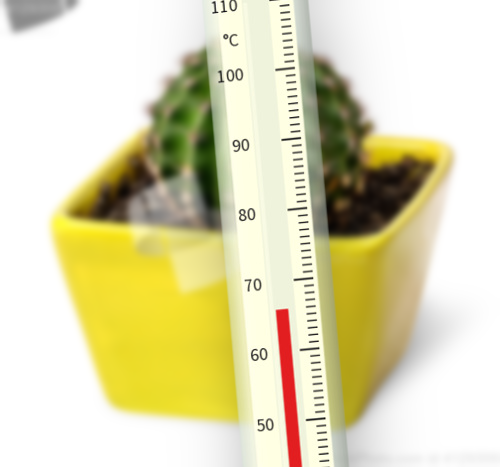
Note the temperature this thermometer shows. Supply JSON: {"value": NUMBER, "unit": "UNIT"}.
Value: {"value": 66, "unit": "°C"}
